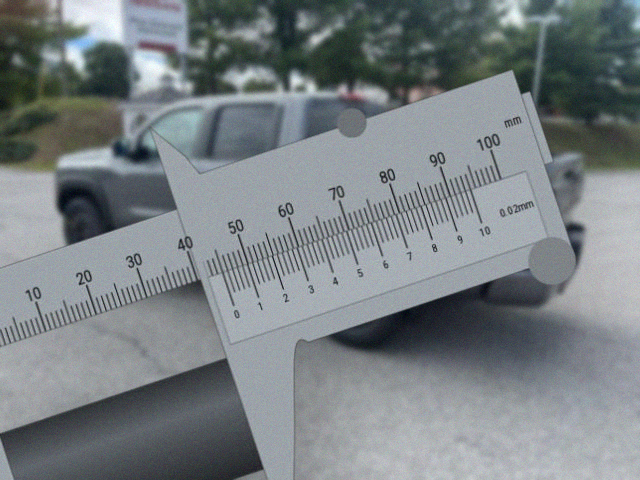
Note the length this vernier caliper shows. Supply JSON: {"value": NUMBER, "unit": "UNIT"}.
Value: {"value": 45.0, "unit": "mm"}
